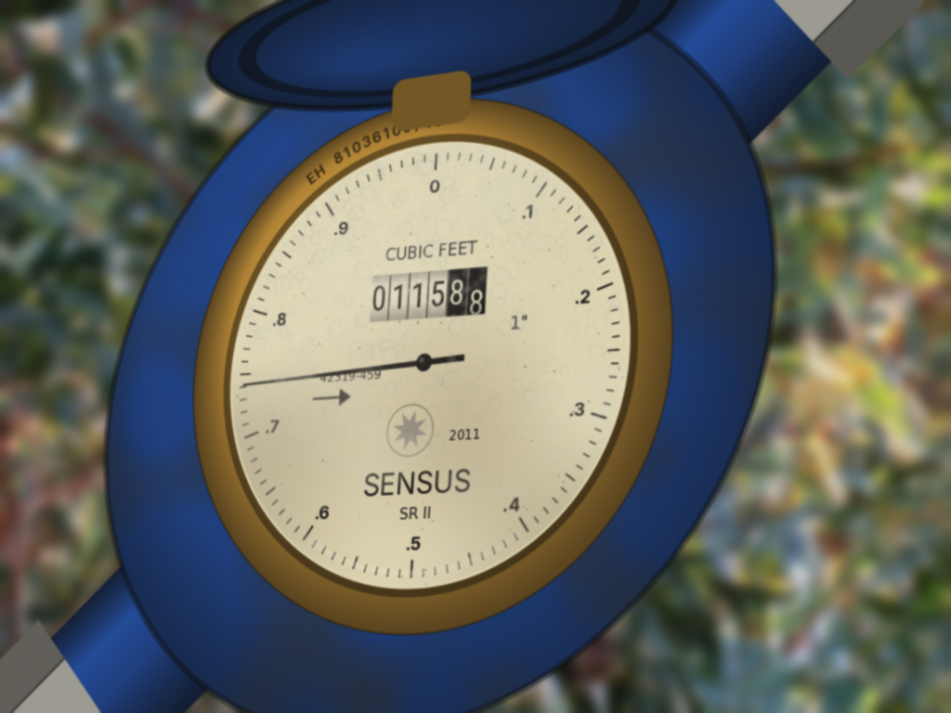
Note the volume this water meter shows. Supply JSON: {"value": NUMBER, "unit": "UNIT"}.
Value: {"value": 11587.74, "unit": "ft³"}
